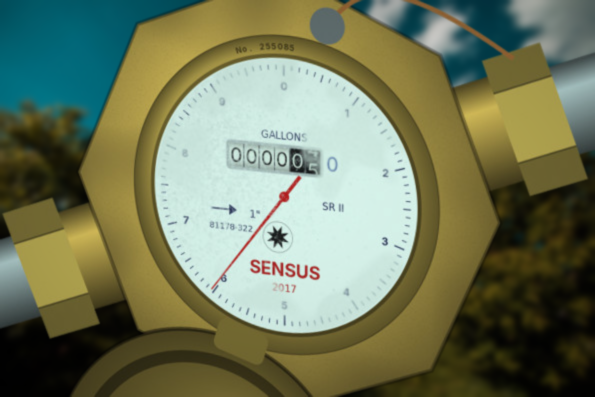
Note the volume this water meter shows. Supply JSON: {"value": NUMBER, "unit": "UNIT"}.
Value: {"value": 46.0, "unit": "gal"}
